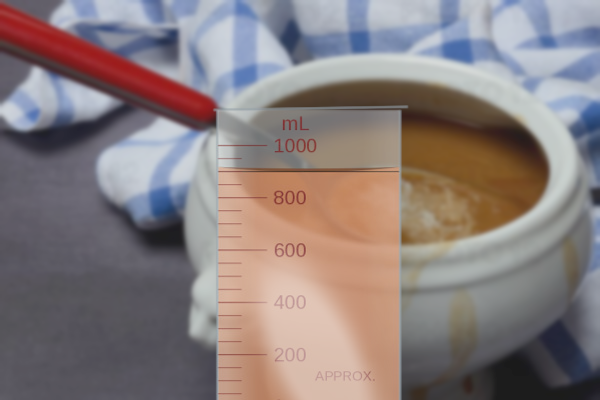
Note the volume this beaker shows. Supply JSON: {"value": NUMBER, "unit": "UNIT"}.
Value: {"value": 900, "unit": "mL"}
